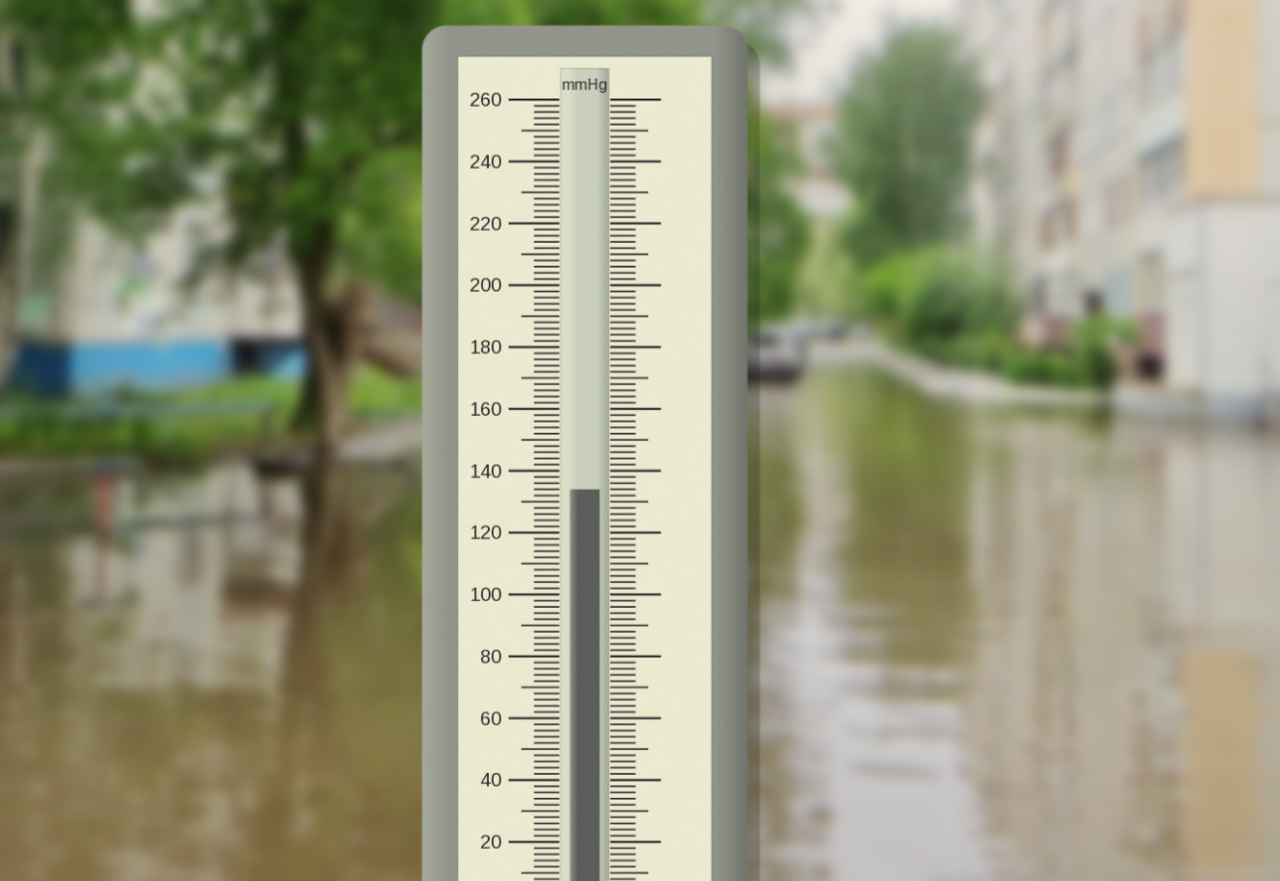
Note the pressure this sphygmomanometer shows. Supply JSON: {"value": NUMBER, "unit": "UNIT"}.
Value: {"value": 134, "unit": "mmHg"}
